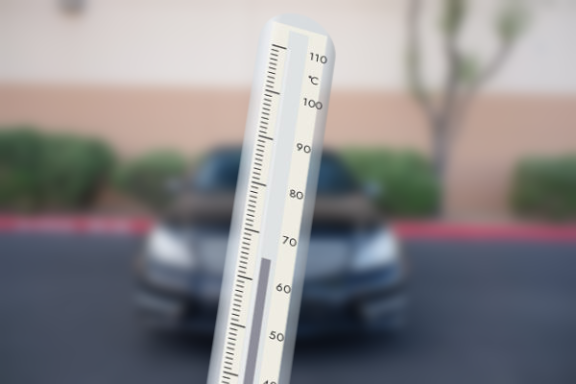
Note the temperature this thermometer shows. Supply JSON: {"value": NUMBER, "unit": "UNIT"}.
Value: {"value": 65, "unit": "°C"}
